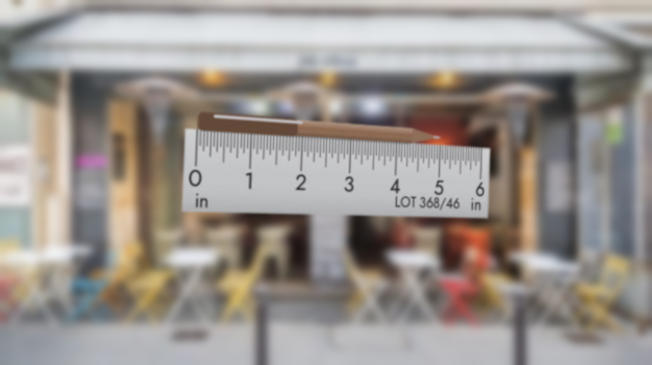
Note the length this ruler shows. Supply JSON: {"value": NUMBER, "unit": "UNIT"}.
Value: {"value": 5, "unit": "in"}
